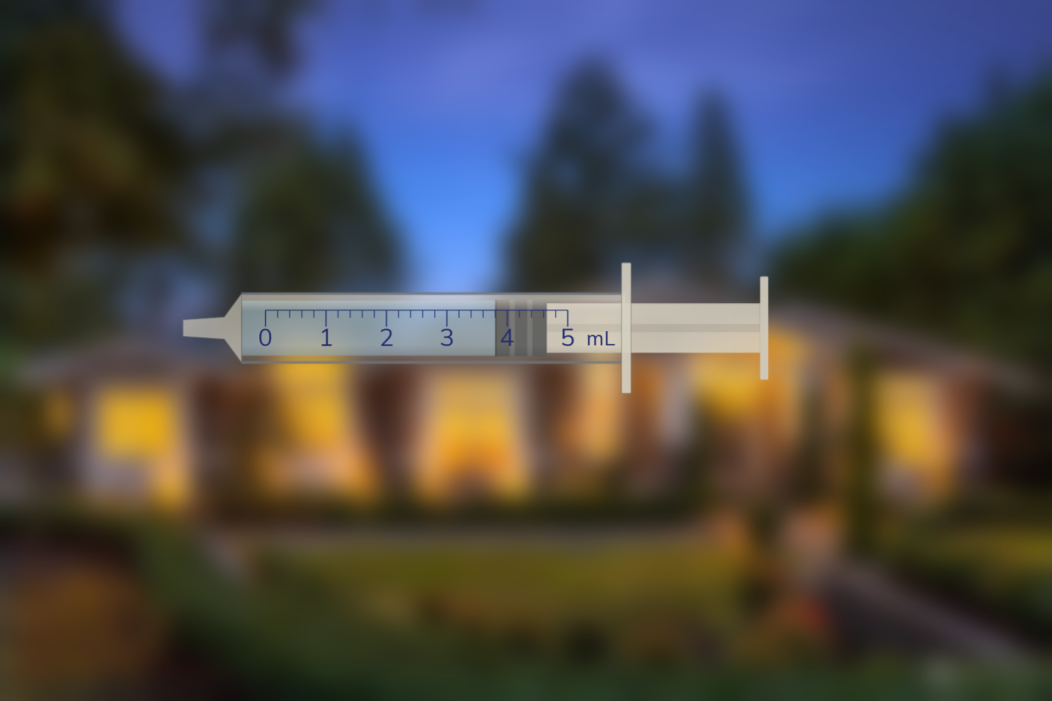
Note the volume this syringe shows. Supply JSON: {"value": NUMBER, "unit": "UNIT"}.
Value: {"value": 3.8, "unit": "mL"}
